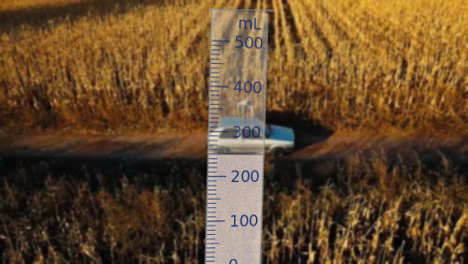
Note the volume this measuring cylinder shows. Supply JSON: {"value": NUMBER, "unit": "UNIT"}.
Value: {"value": 250, "unit": "mL"}
